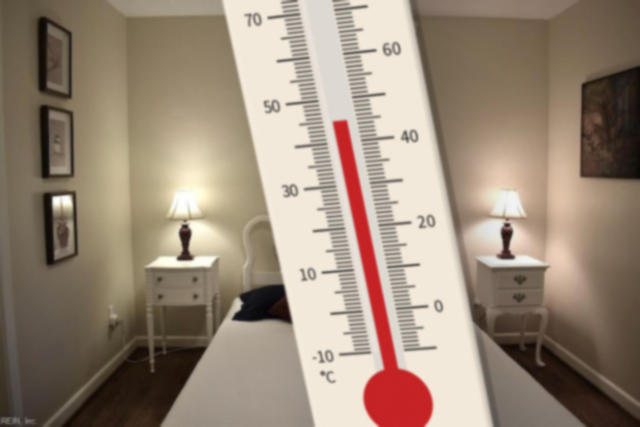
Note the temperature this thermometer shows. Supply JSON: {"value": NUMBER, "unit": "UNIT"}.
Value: {"value": 45, "unit": "°C"}
